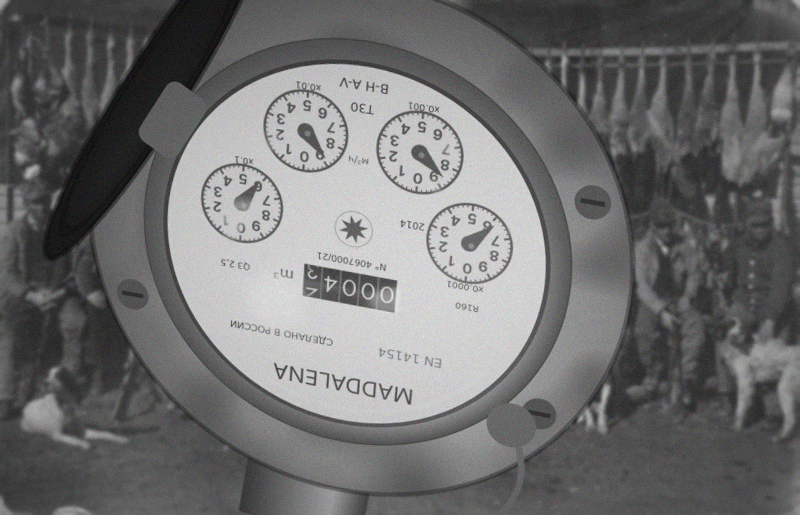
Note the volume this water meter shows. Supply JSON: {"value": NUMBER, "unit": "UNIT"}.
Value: {"value": 42.5886, "unit": "m³"}
